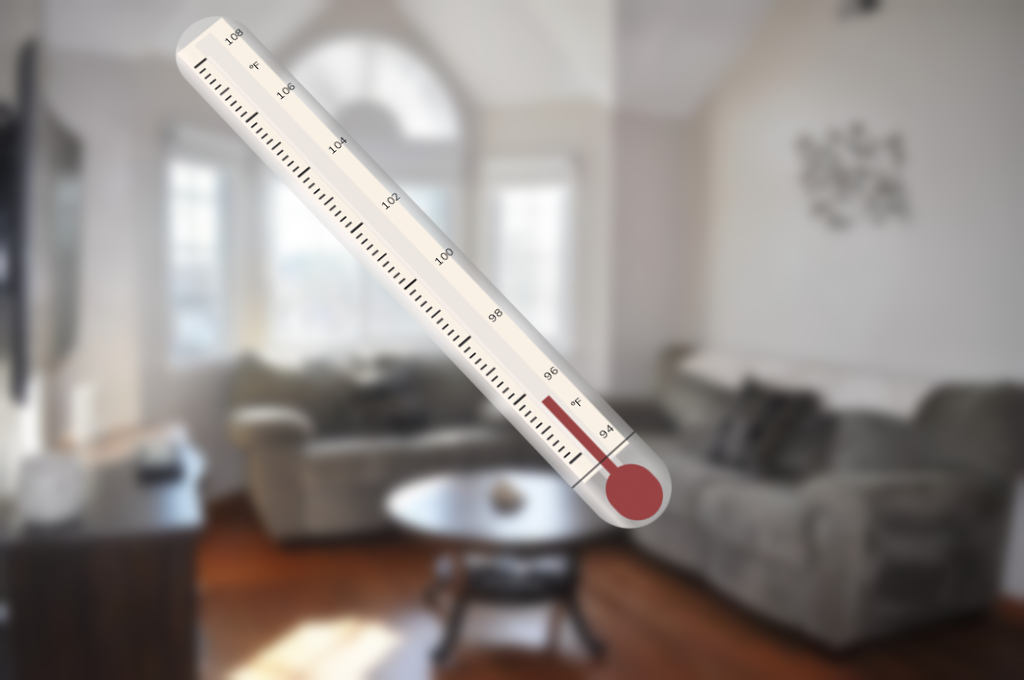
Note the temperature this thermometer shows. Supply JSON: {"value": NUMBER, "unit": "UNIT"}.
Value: {"value": 95.6, "unit": "°F"}
